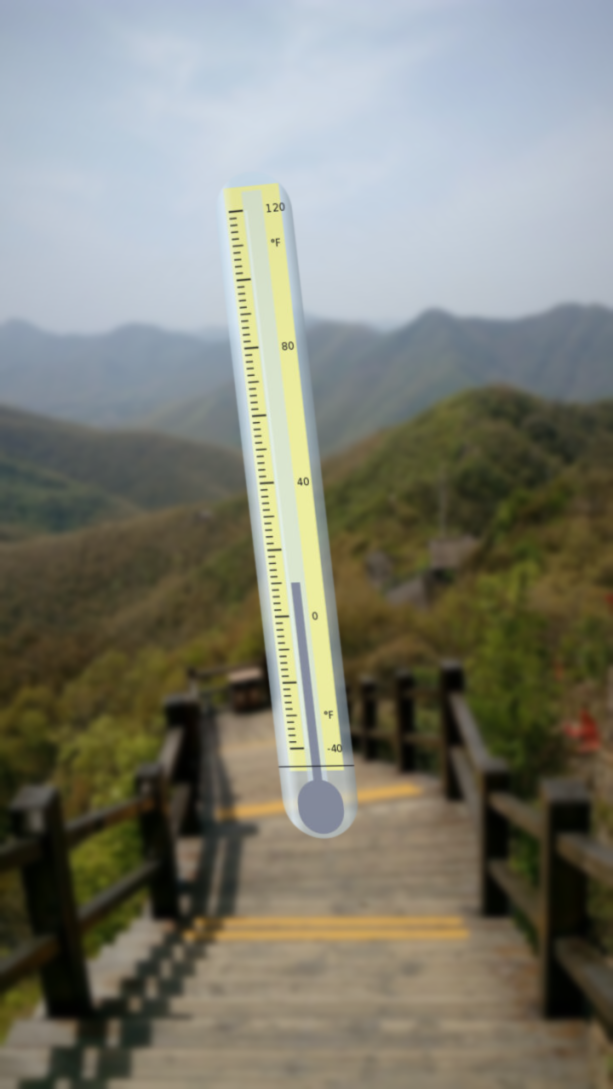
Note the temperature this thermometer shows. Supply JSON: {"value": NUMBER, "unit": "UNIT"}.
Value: {"value": 10, "unit": "°F"}
